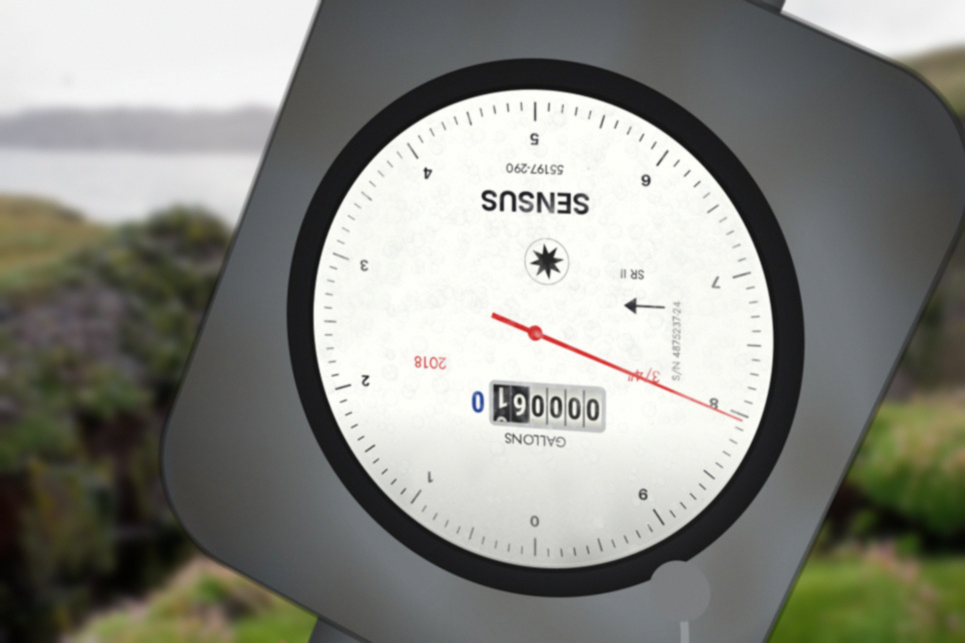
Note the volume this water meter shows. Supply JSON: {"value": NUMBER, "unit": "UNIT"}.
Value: {"value": 608.0, "unit": "gal"}
